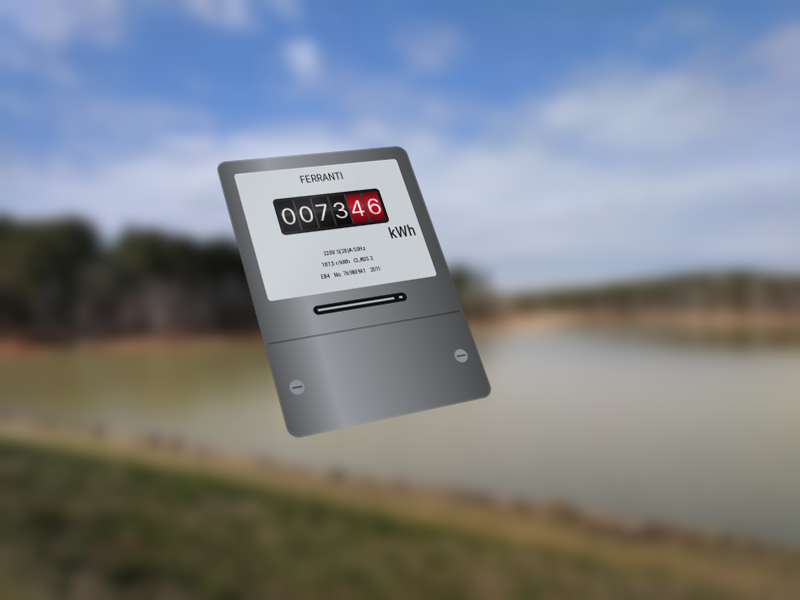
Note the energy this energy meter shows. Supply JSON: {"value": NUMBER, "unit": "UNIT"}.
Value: {"value": 73.46, "unit": "kWh"}
